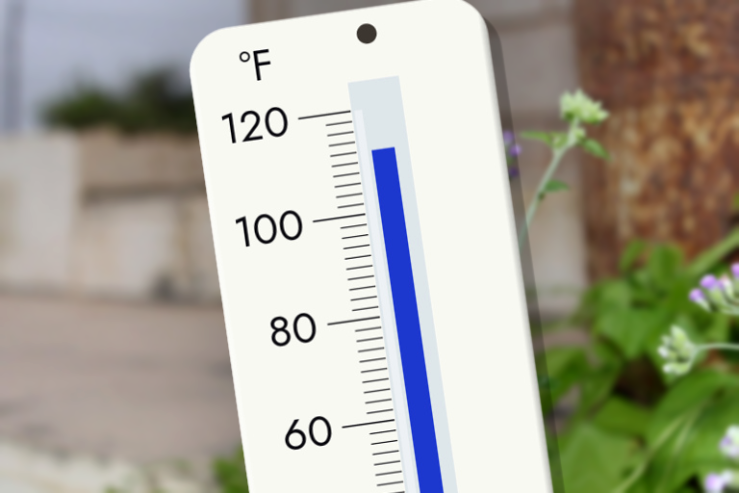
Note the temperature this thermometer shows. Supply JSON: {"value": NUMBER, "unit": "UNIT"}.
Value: {"value": 112, "unit": "°F"}
